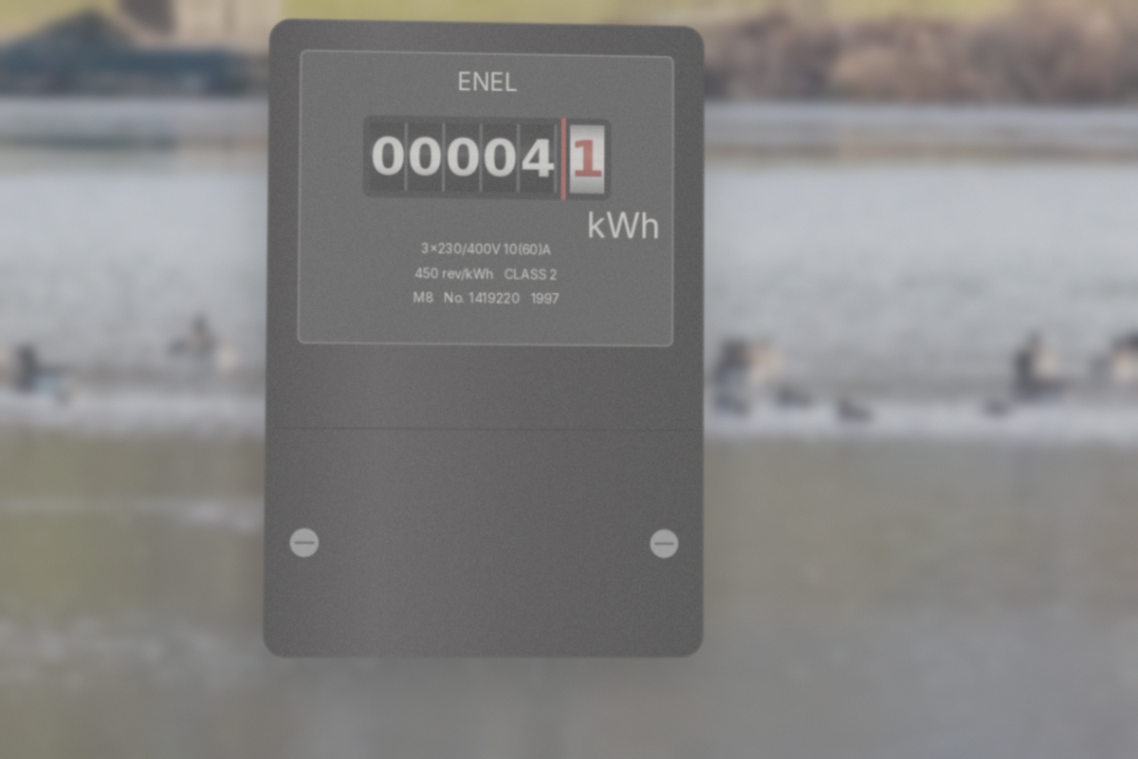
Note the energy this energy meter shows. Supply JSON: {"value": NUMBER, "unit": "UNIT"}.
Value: {"value": 4.1, "unit": "kWh"}
